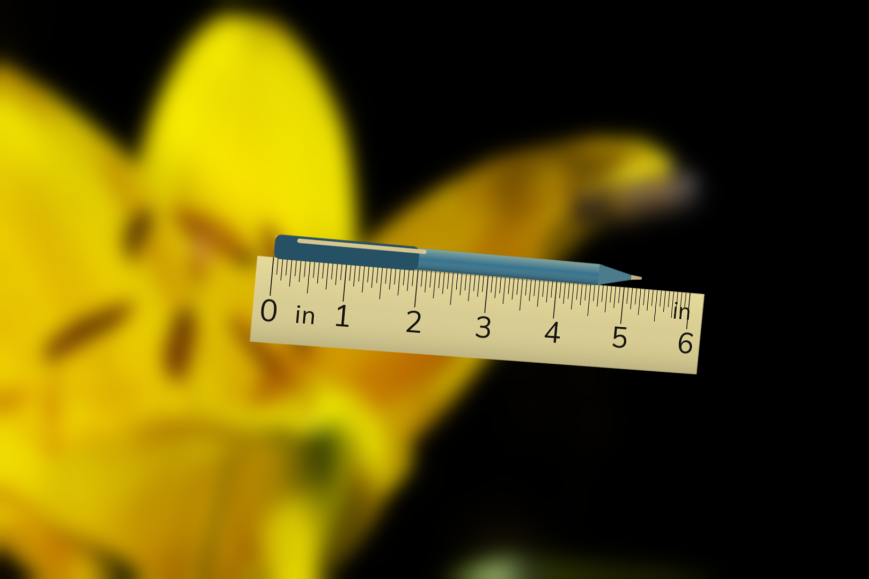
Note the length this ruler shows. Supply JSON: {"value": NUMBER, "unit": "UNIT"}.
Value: {"value": 5.25, "unit": "in"}
